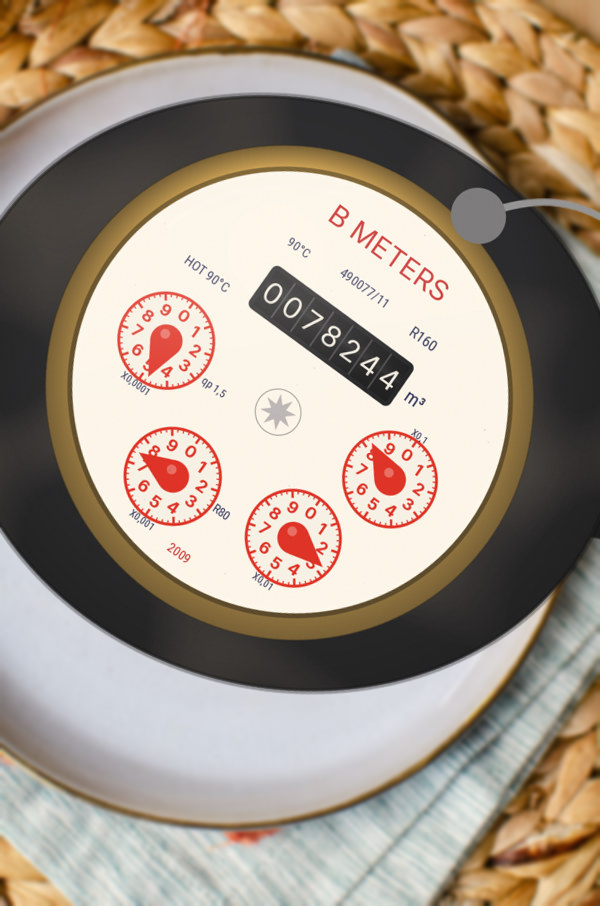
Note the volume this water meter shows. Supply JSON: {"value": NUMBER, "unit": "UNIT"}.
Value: {"value": 78244.8274, "unit": "m³"}
